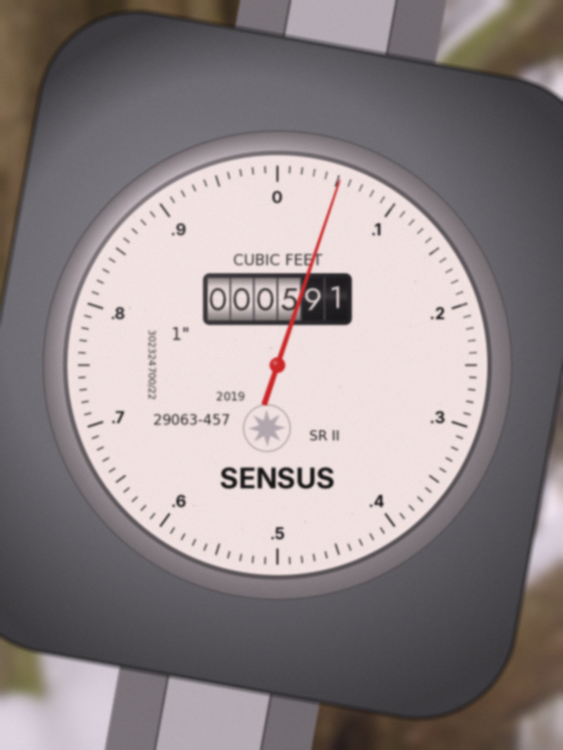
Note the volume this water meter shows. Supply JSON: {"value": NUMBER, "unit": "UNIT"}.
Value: {"value": 591.05, "unit": "ft³"}
